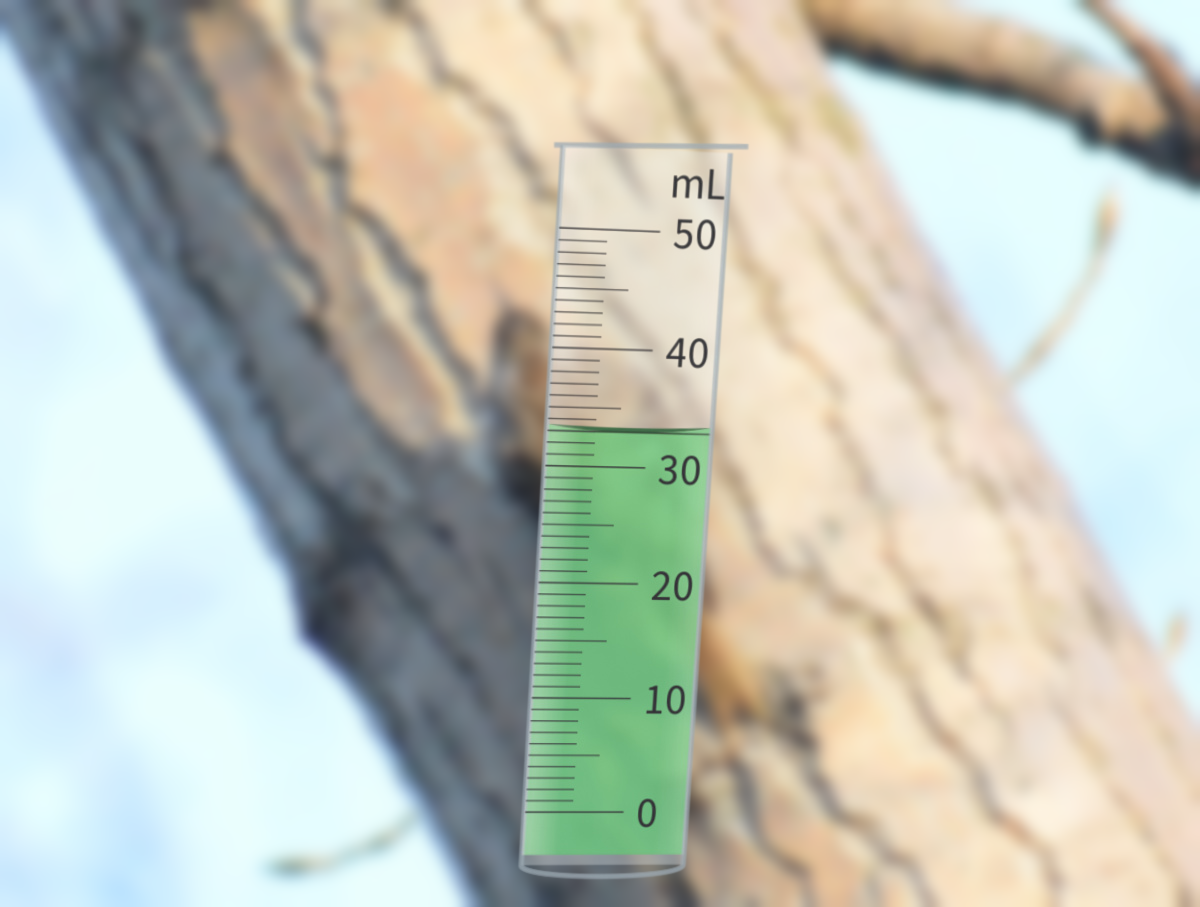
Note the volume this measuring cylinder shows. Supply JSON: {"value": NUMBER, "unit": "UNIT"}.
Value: {"value": 33, "unit": "mL"}
